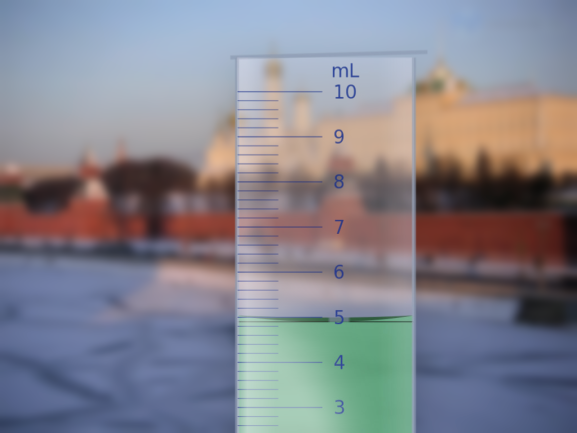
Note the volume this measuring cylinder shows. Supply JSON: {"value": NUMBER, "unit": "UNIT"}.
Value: {"value": 4.9, "unit": "mL"}
